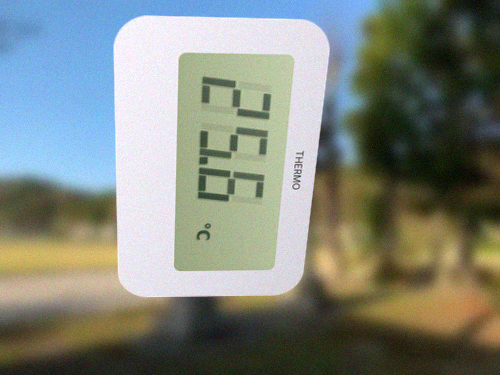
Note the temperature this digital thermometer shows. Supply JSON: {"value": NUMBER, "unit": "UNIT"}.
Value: {"value": 25.6, "unit": "°C"}
